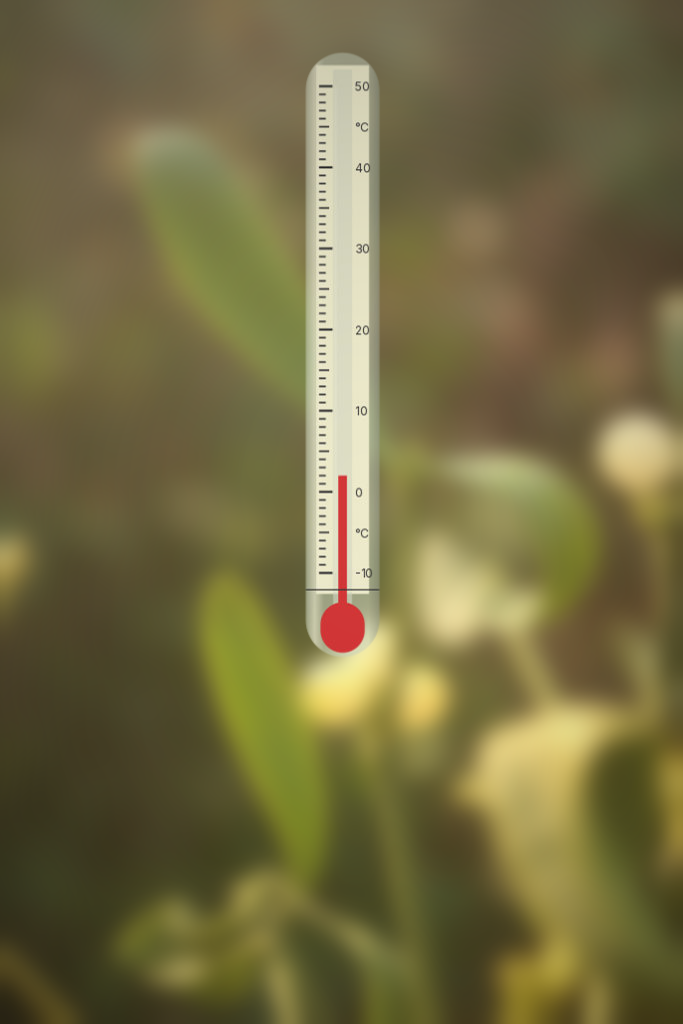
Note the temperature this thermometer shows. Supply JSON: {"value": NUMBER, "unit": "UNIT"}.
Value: {"value": 2, "unit": "°C"}
